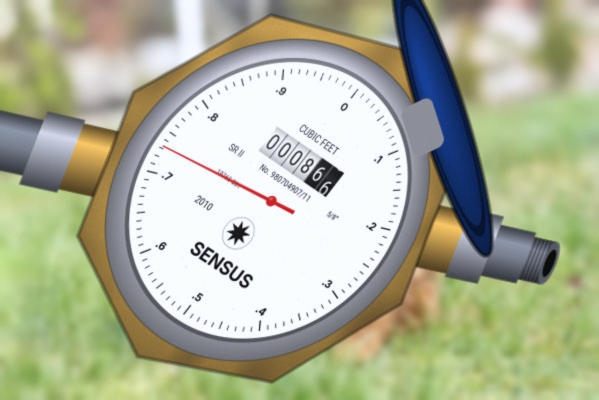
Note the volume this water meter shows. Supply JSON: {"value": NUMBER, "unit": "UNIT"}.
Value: {"value": 865.73, "unit": "ft³"}
